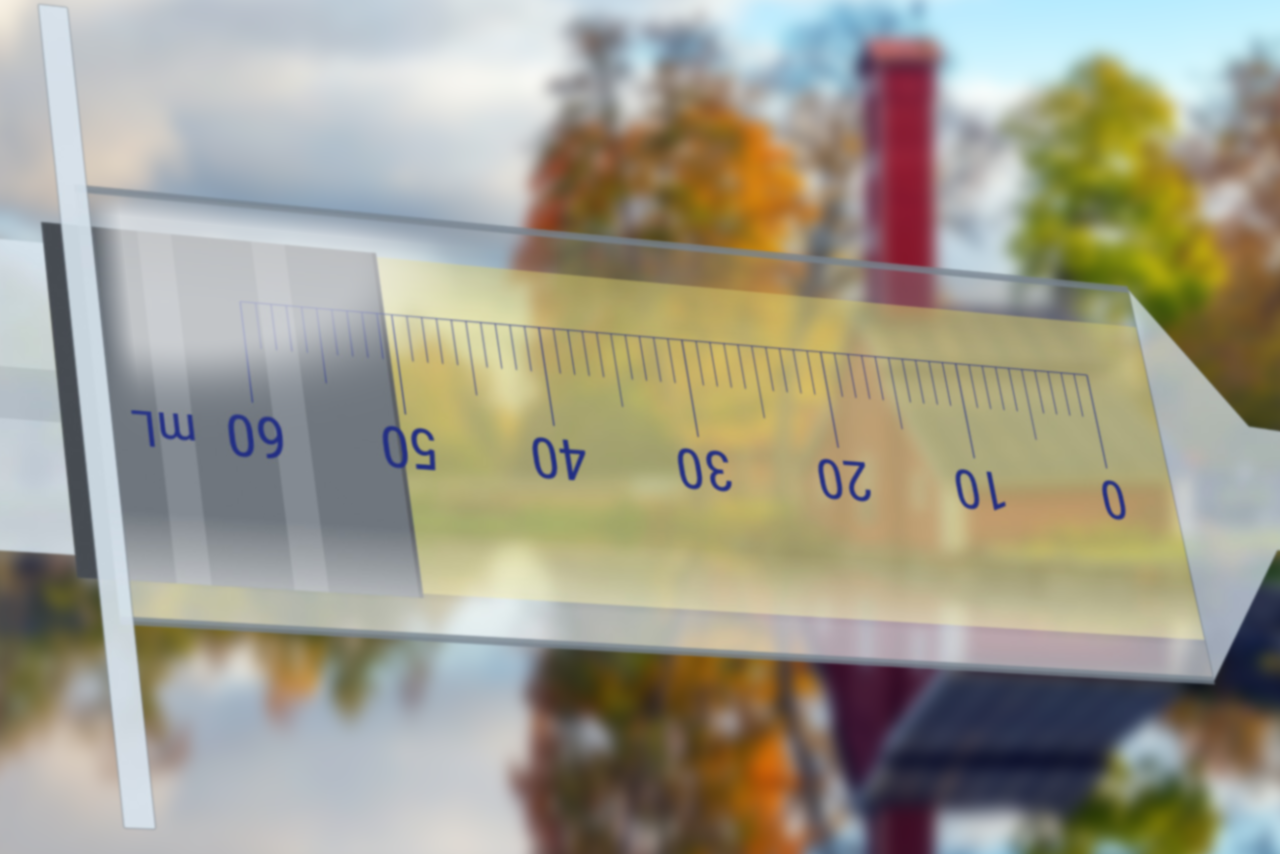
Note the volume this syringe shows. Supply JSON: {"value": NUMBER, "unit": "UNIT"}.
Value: {"value": 50.5, "unit": "mL"}
